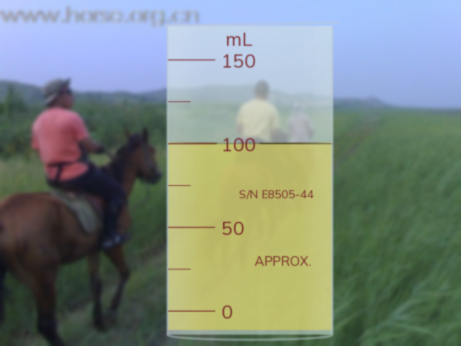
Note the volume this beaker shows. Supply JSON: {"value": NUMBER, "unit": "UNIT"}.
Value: {"value": 100, "unit": "mL"}
